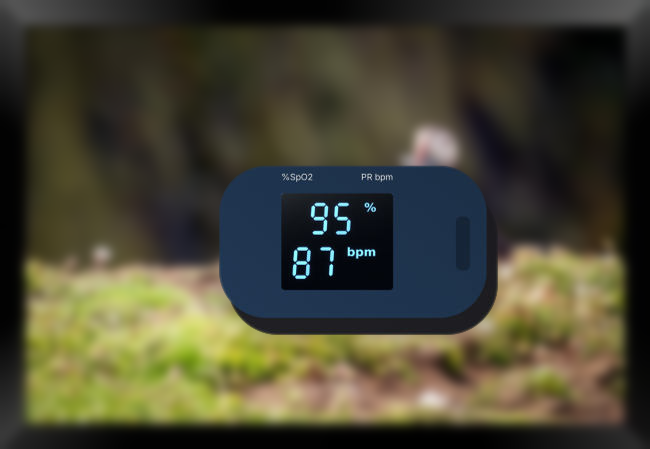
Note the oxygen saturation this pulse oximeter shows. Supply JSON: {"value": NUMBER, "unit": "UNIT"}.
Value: {"value": 95, "unit": "%"}
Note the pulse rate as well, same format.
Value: {"value": 87, "unit": "bpm"}
